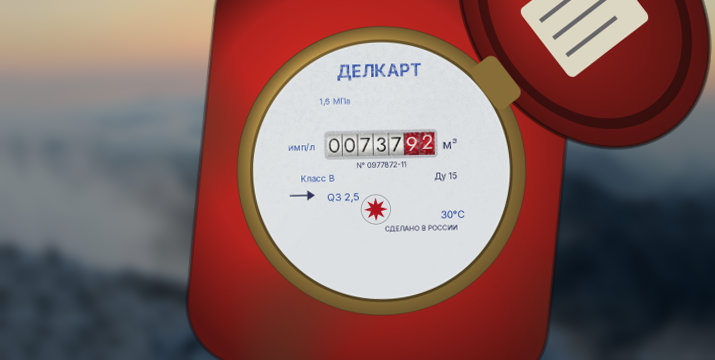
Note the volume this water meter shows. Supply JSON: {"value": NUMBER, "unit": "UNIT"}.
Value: {"value": 737.92, "unit": "m³"}
